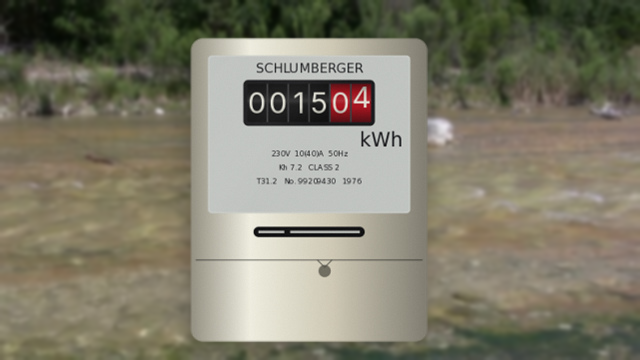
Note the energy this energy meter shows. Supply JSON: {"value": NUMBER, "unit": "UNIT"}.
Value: {"value": 15.04, "unit": "kWh"}
